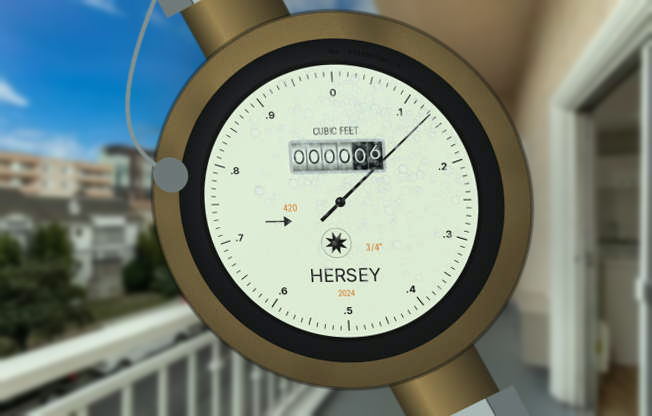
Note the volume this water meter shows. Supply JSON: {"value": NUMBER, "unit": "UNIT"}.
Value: {"value": 6.13, "unit": "ft³"}
